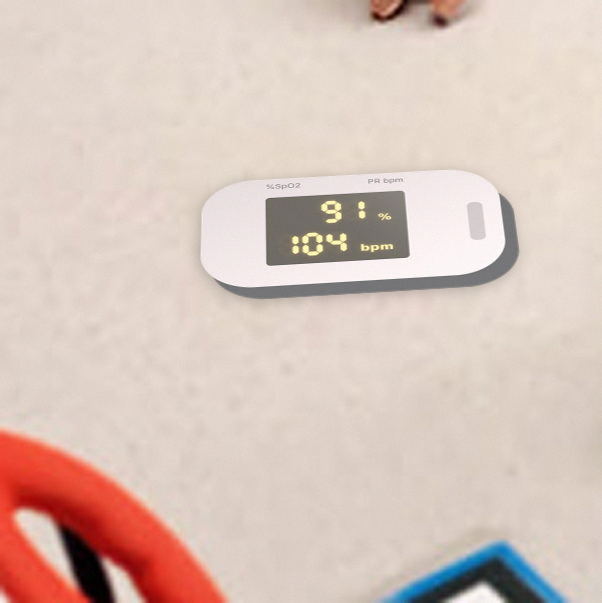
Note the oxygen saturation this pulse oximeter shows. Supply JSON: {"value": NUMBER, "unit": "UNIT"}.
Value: {"value": 91, "unit": "%"}
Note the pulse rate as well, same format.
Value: {"value": 104, "unit": "bpm"}
